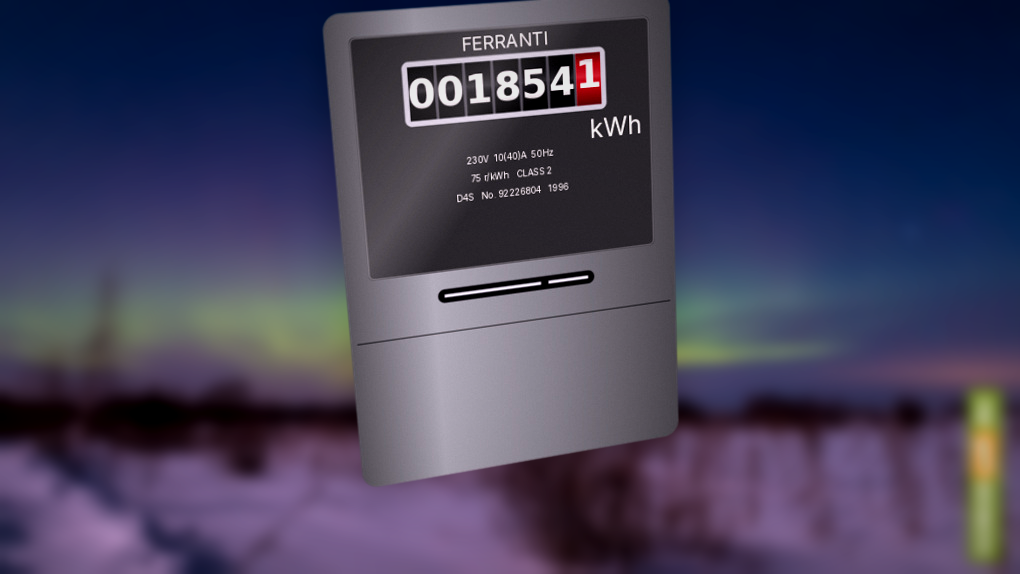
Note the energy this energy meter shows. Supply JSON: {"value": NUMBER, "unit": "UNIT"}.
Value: {"value": 1854.1, "unit": "kWh"}
